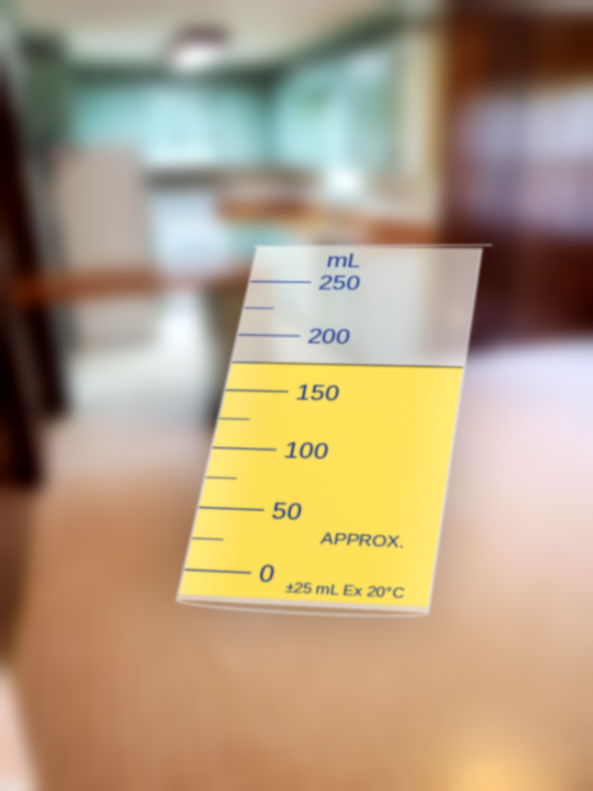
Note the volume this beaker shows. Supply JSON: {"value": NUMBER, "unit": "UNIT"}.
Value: {"value": 175, "unit": "mL"}
